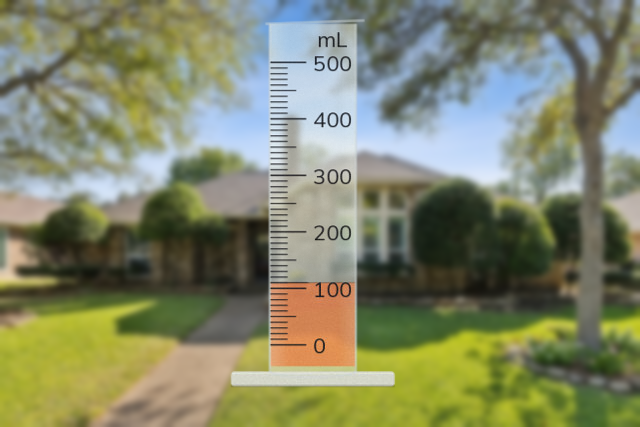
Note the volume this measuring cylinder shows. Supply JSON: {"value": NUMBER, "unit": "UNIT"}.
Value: {"value": 110, "unit": "mL"}
